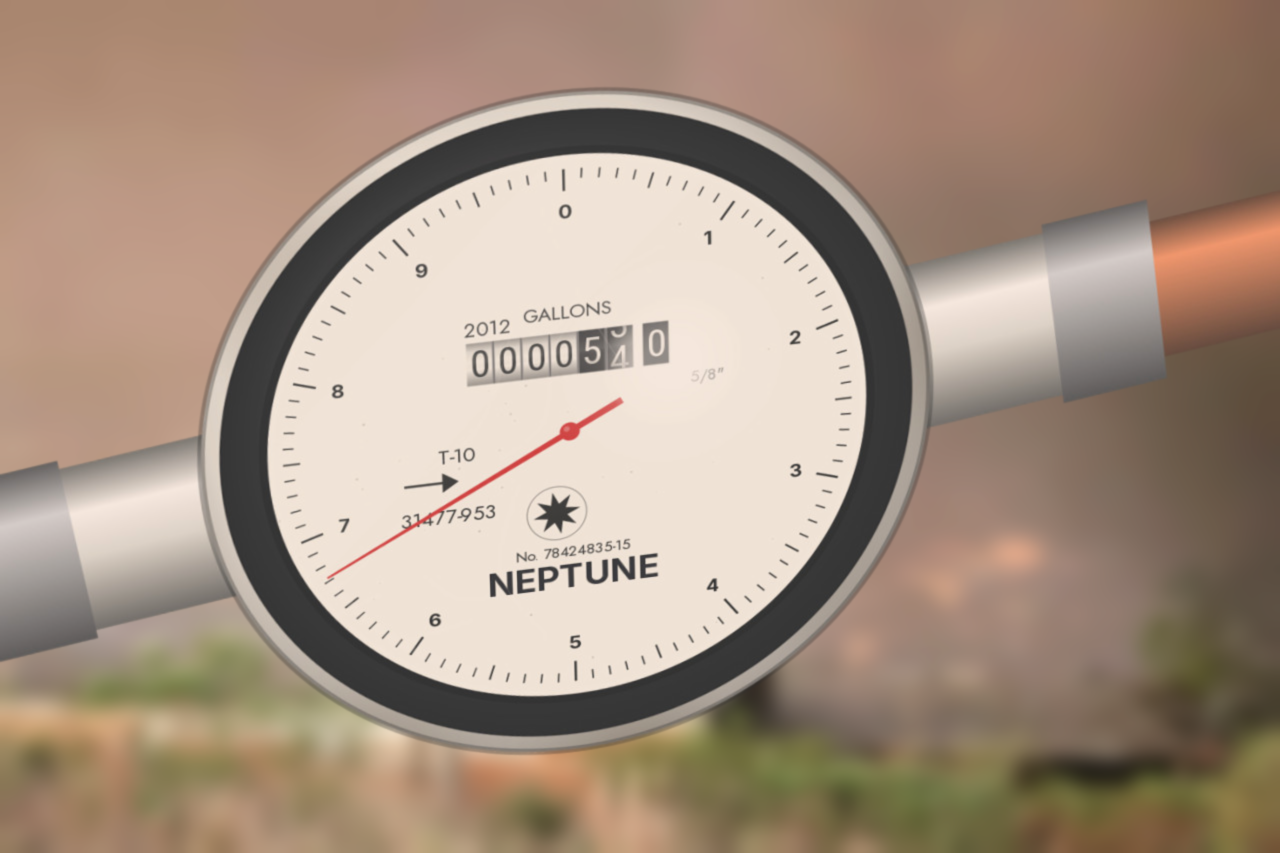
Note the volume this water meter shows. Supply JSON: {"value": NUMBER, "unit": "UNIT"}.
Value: {"value": 536.7, "unit": "gal"}
